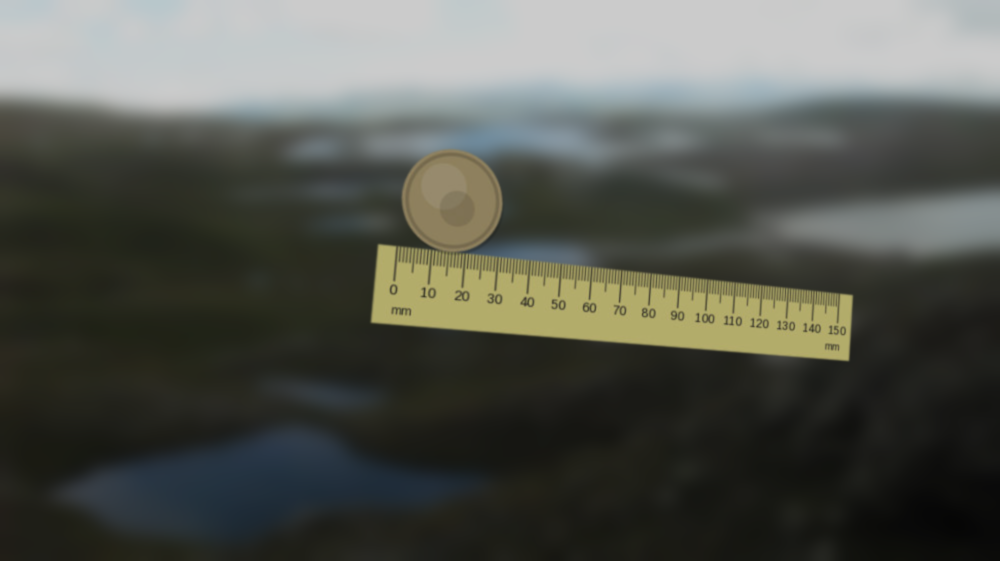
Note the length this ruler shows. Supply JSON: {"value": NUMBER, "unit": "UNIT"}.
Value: {"value": 30, "unit": "mm"}
